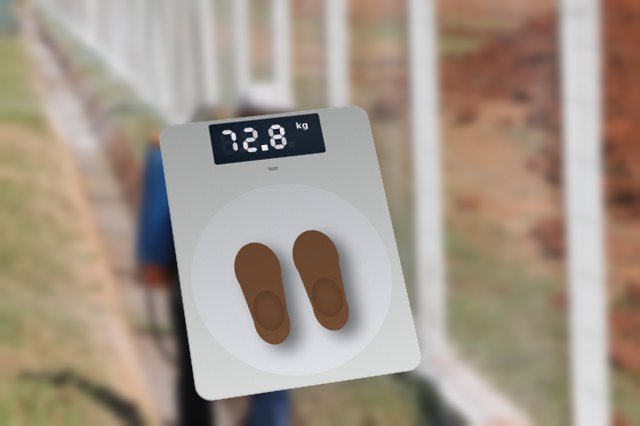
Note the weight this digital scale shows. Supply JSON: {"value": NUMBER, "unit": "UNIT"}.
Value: {"value": 72.8, "unit": "kg"}
